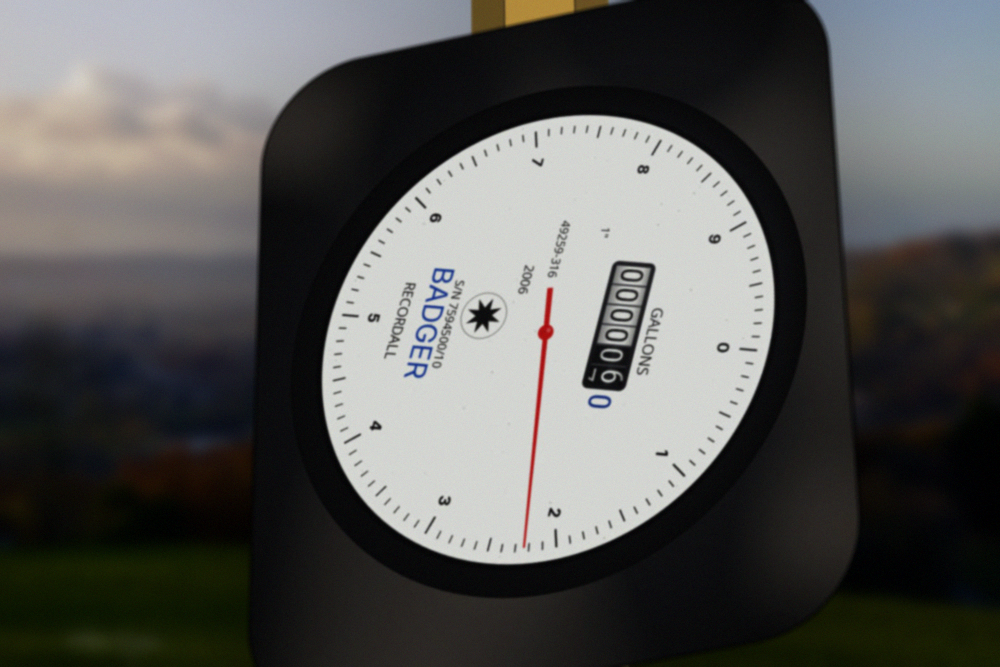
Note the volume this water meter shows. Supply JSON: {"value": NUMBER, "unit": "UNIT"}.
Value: {"value": 62.2, "unit": "gal"}
